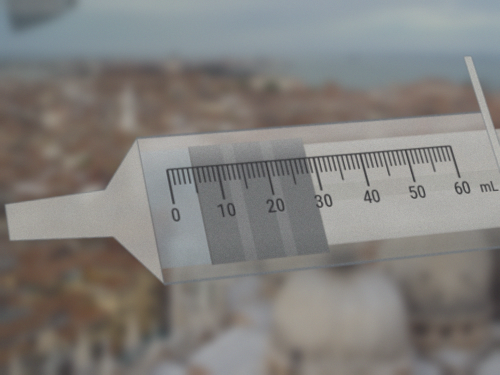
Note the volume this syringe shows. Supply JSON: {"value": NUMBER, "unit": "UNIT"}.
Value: {"value": 5, "unit": "mL"}
